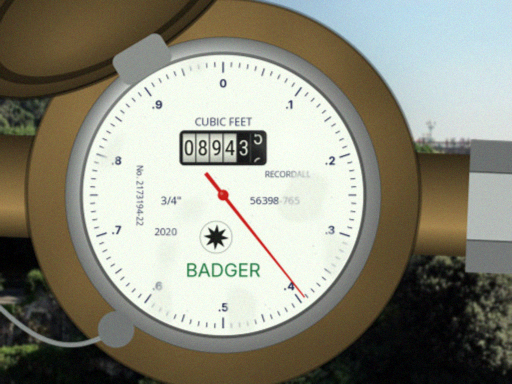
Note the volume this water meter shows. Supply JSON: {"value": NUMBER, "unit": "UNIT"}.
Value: {"value": 89435.39, "unit": "ft³"}
